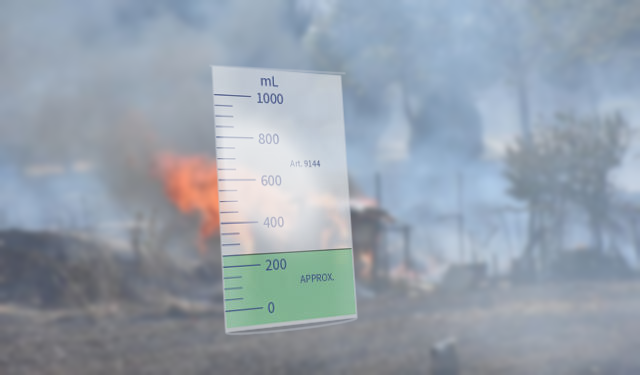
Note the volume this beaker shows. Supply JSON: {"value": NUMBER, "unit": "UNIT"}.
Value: {"value": 250, "unit": "mL"}
